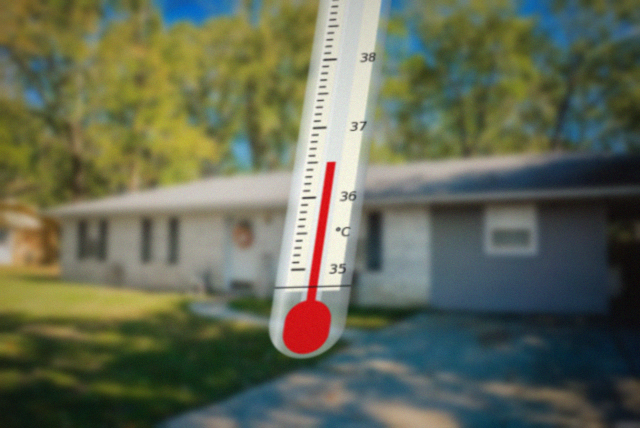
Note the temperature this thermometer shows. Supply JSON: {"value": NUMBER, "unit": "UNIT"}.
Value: {"value": 36.5, "unit": "°C"}
